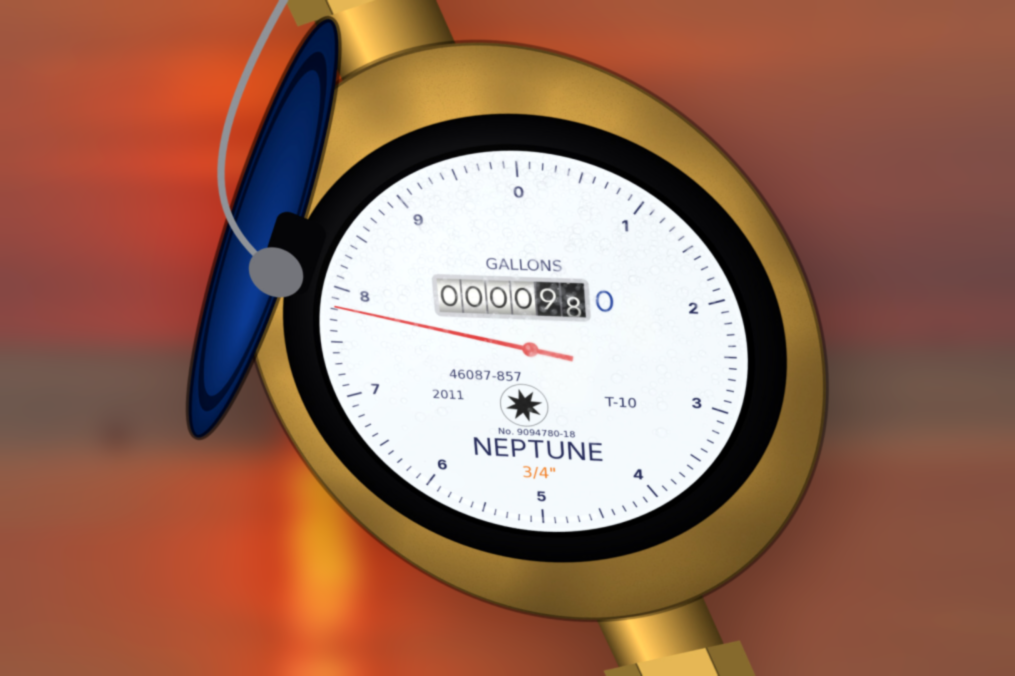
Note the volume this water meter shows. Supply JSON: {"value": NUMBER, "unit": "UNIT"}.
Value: {"value": 977.8, "unit": "gal"}
